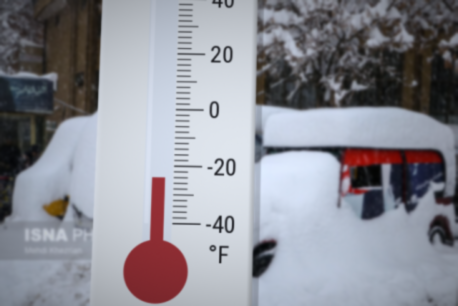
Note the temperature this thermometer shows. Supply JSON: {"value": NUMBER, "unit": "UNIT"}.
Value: {"value": -24, "unit": "°F"}
